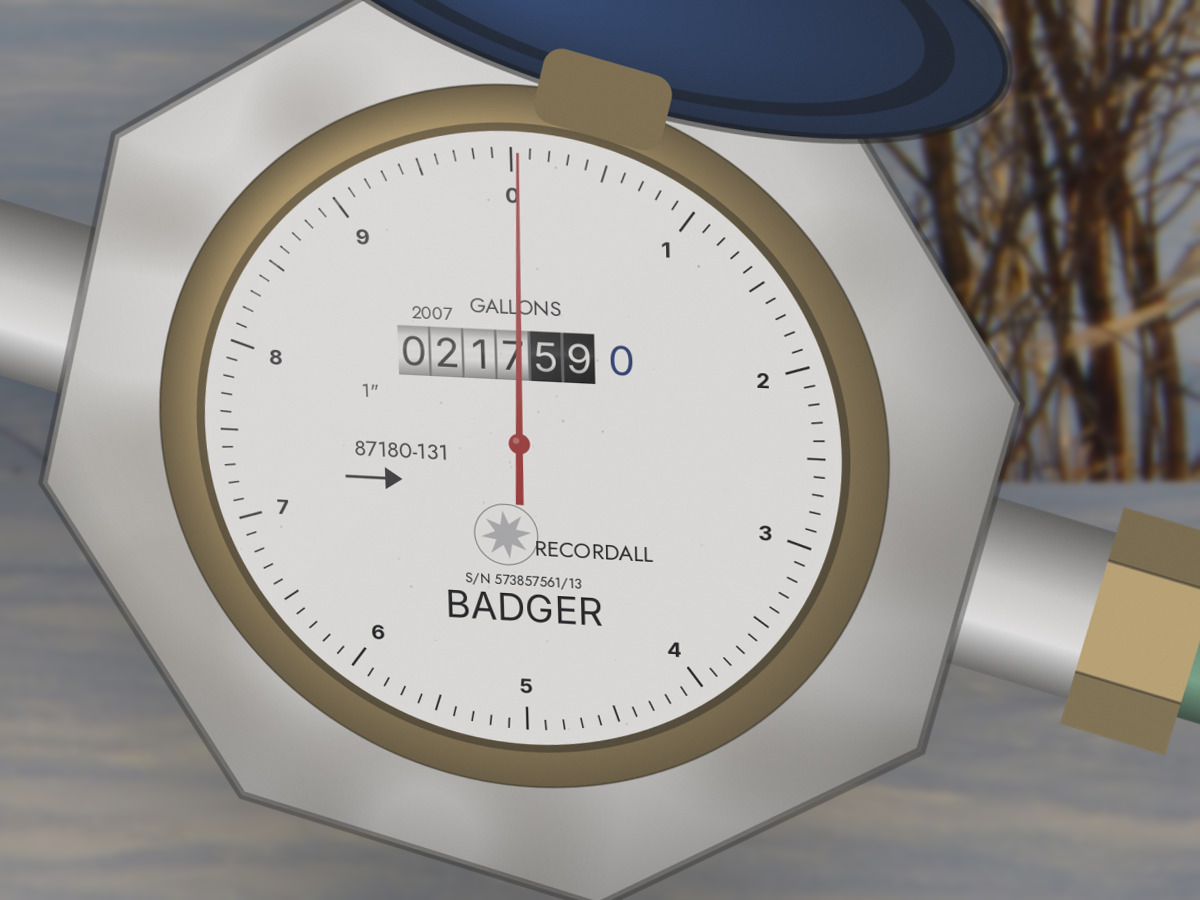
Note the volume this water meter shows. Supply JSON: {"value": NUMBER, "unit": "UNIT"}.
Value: {"value": 217590.0, "unit": "gal"}
